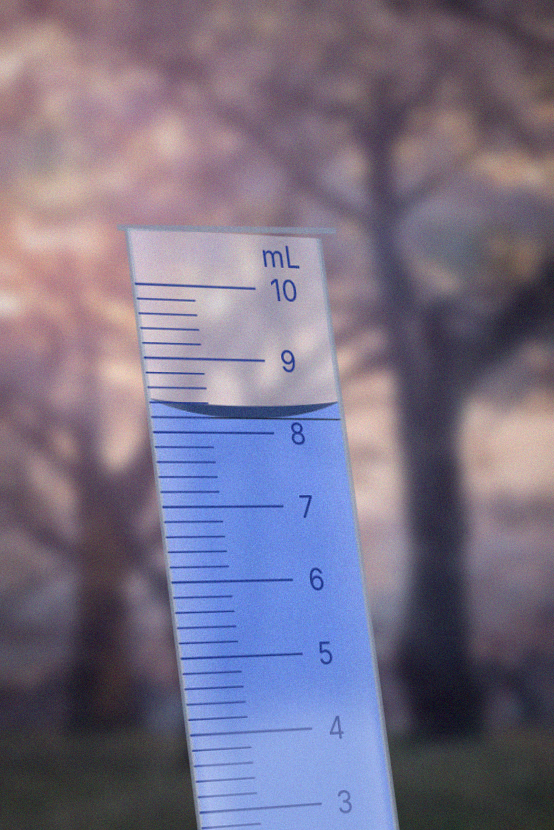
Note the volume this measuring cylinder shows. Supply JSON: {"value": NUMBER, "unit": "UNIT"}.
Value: {"value": 8.2, "unit": "mL"}
